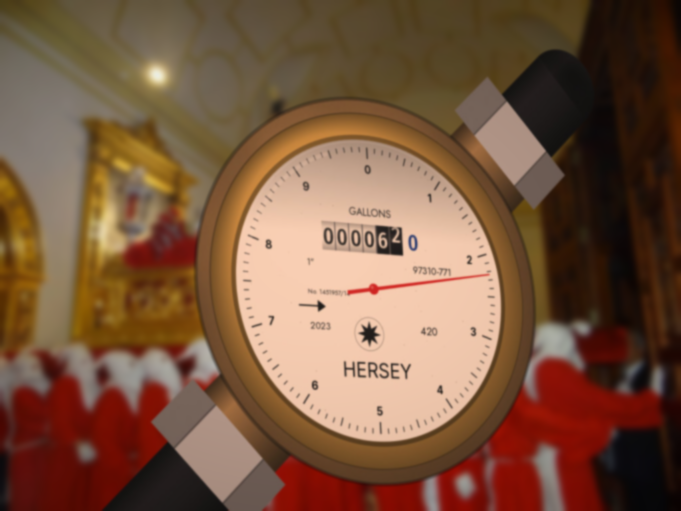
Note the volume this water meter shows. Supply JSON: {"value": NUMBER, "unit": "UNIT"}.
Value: {"value": 622.2, "unit": "gal"}
